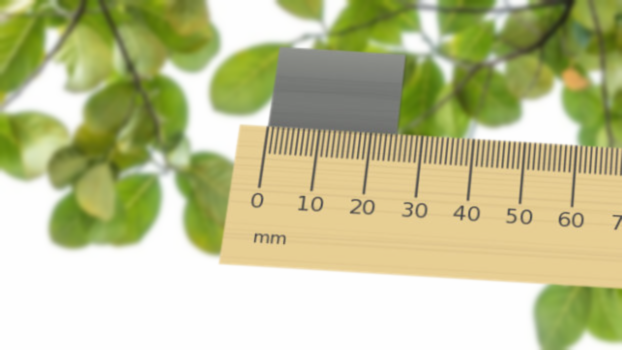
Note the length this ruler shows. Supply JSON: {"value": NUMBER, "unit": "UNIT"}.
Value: {"value": 25, "unit": "mm"}
